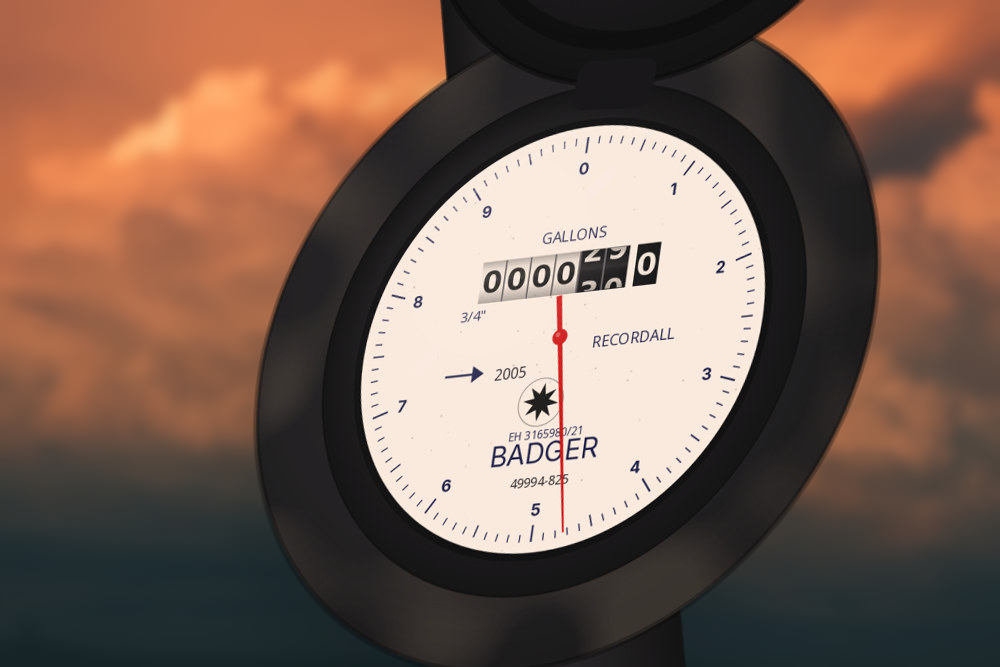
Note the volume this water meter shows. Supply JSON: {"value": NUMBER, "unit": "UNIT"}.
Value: {"value": 294.7, "unit": "gal"}
